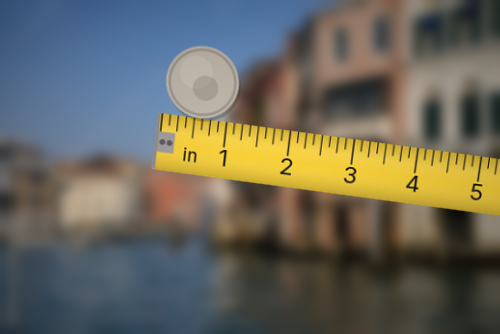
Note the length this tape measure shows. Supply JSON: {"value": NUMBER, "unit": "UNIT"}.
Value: {"value": 1.125, "unit": "in"}
